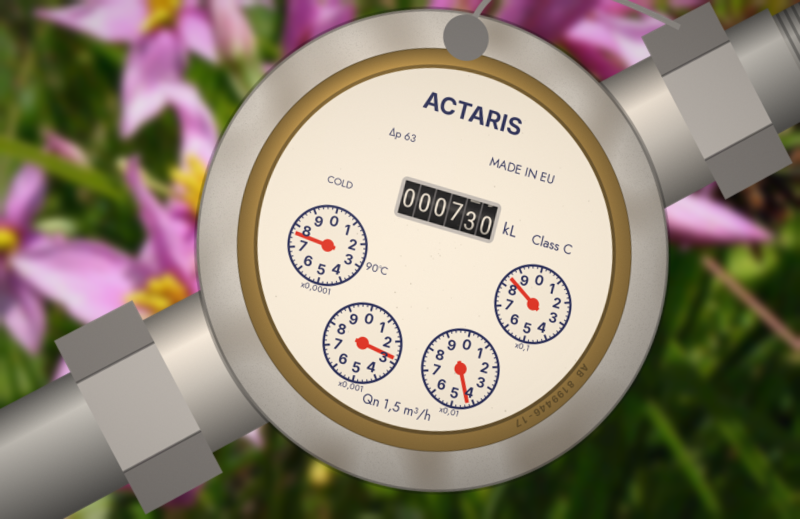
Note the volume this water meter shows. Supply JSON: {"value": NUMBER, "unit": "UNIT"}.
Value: {"value": 729.8427, "unit": "kL"}
